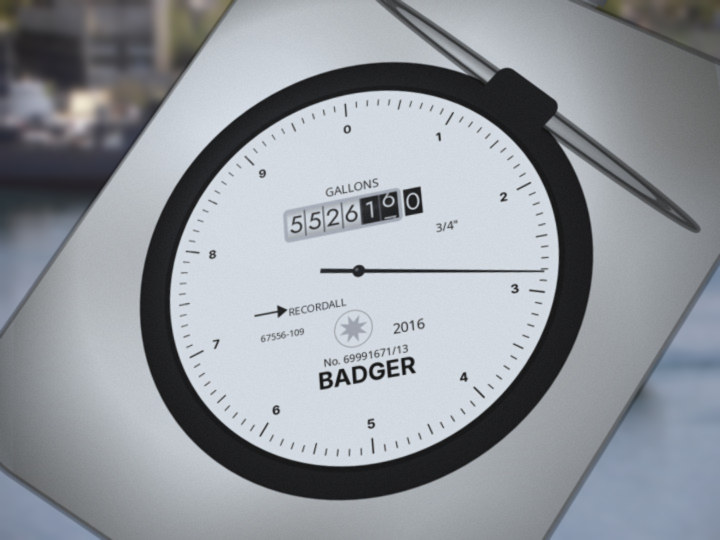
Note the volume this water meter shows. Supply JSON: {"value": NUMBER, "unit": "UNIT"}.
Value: {"value": 5526162.8, "unit": "gal"}
